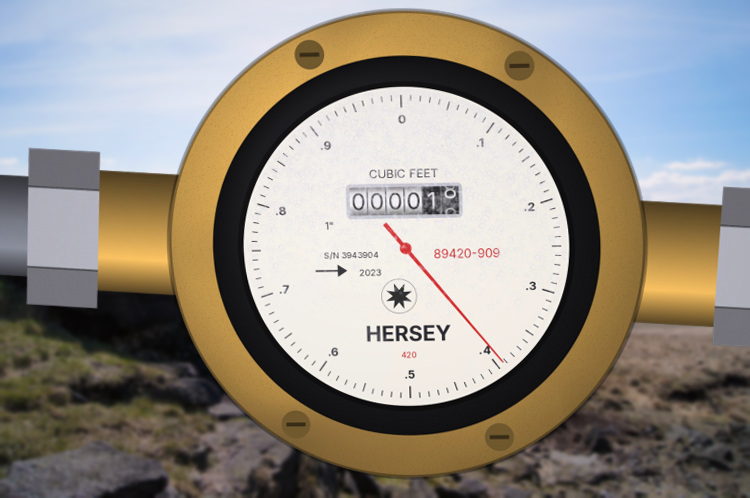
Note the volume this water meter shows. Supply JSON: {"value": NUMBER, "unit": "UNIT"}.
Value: {"value": 18.39, "unit": "ft³"}
